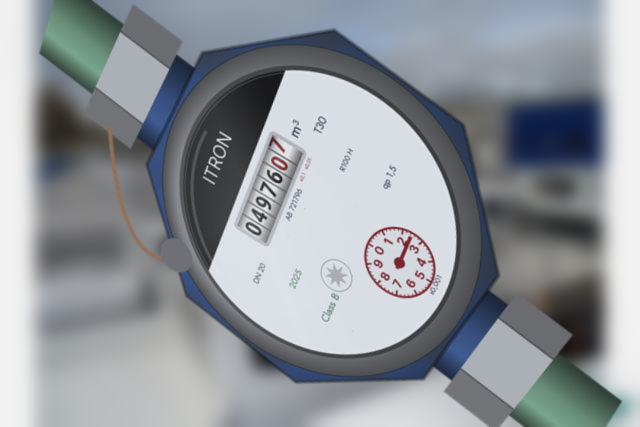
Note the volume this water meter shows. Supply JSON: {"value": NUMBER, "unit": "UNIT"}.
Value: {"value": 4976.072, "unit": "m³"}
